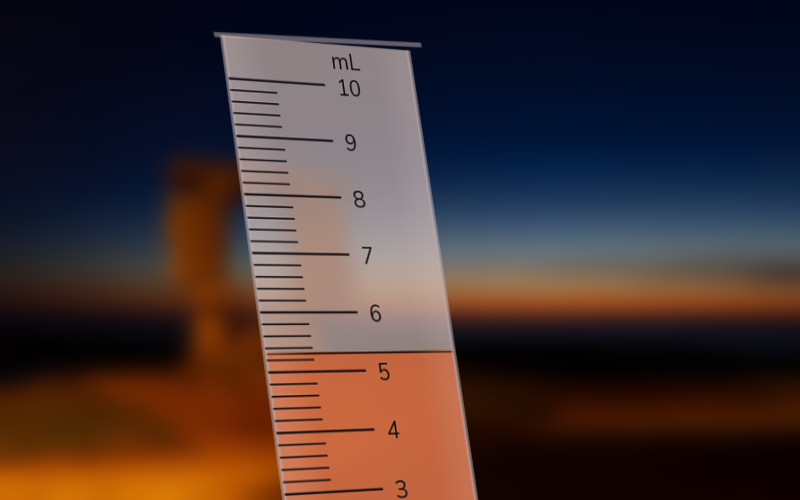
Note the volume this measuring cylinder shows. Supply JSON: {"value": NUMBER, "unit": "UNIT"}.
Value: {"value": 5.3, "unit": "mL"}
